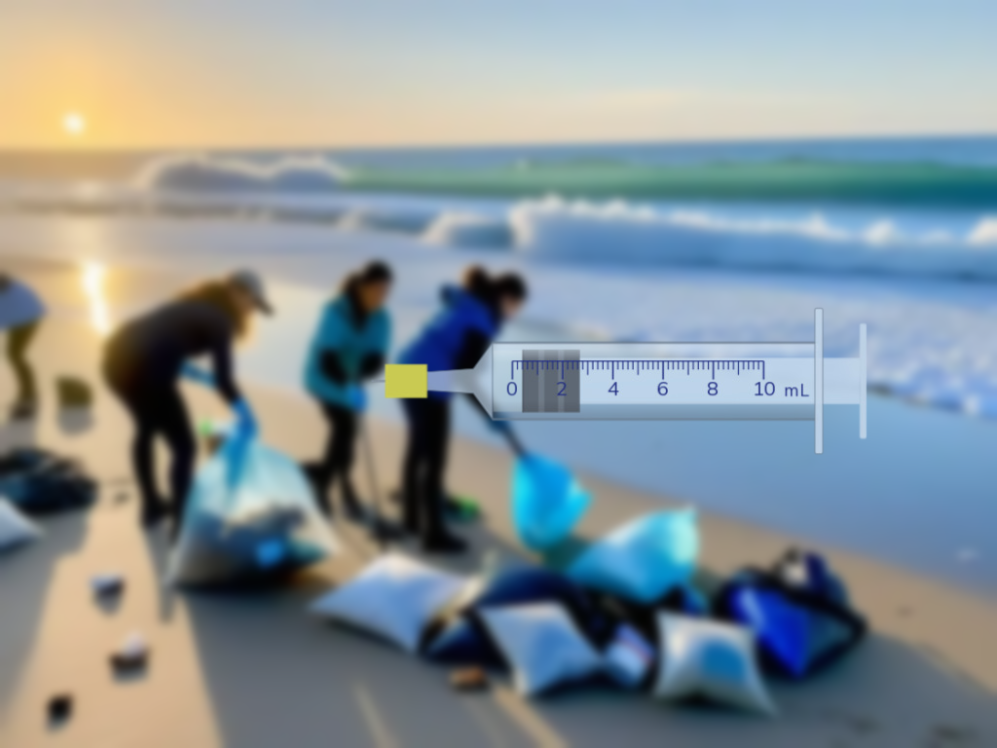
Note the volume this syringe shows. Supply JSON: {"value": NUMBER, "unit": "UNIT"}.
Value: {"value": 0.4, "unit": "mL"}
